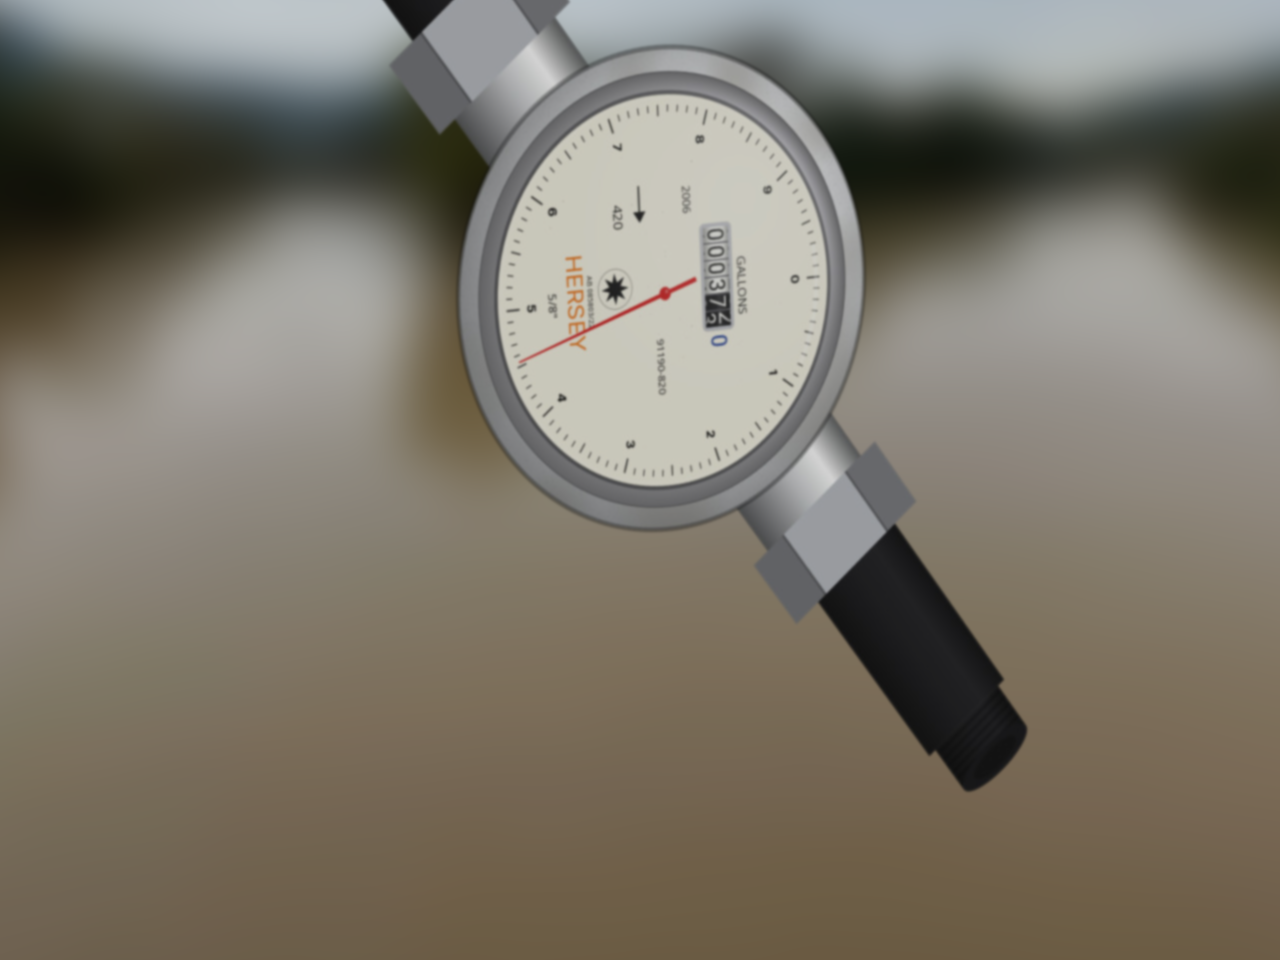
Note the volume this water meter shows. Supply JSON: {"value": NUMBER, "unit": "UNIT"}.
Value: {"value": 3724.5, "unit": "gal"}
